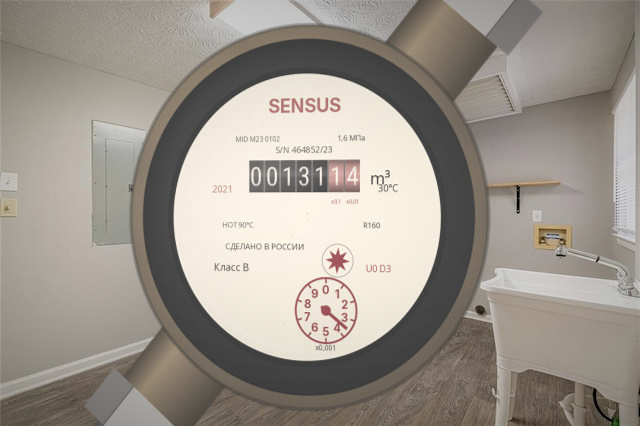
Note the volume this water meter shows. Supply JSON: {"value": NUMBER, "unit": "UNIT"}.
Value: {"value": 131.143, "unit": "m³"}
